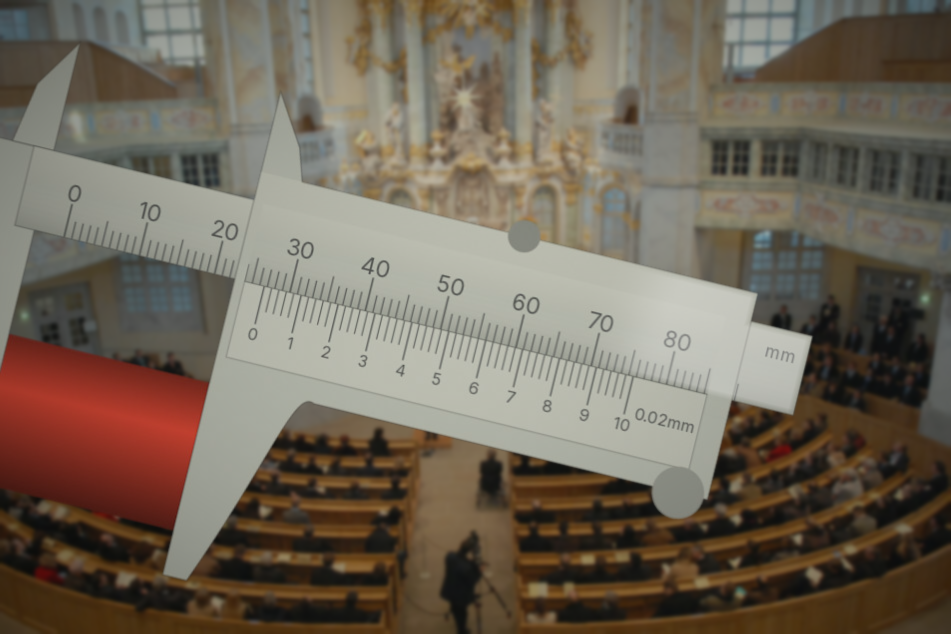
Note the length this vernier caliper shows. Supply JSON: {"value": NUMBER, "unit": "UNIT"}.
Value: {"value": 26.6, "unit": "mm"}
